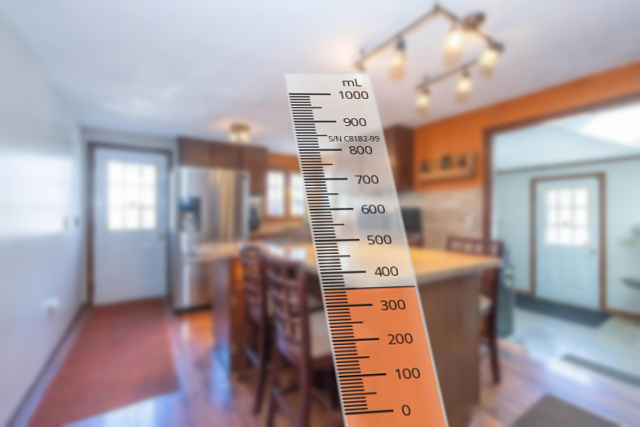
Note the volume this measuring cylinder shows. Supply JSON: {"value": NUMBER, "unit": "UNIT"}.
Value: {"value": 350, "unit": "mL"}
